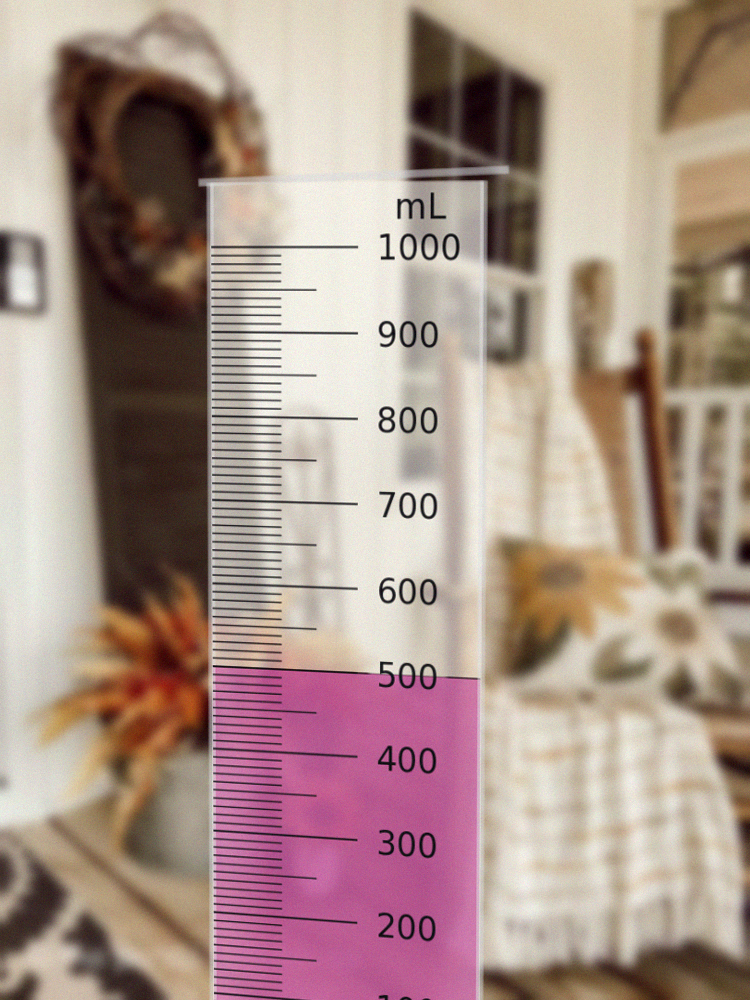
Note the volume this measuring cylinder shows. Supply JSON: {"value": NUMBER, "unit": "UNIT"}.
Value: {"value": 500, "unit": "mL"}
